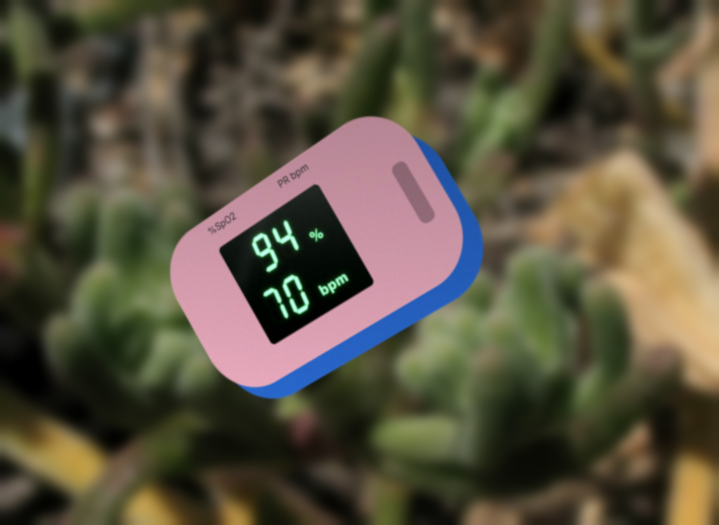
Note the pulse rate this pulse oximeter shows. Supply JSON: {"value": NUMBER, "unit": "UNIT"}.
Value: {"value": 70, "unit": "bpm"}
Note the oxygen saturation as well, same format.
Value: {"value": 94, "unit": "%"}
